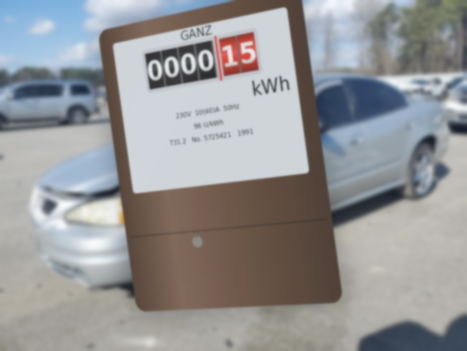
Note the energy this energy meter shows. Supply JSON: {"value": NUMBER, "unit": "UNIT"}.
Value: {"value": 0.15, "unit": "kWh"}
